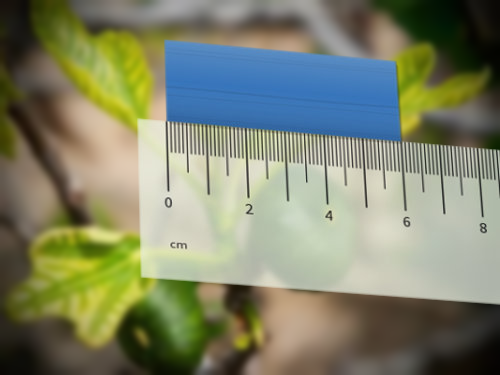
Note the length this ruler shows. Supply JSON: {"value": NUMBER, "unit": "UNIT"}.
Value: {"value": 6, "unit": "cm"}
